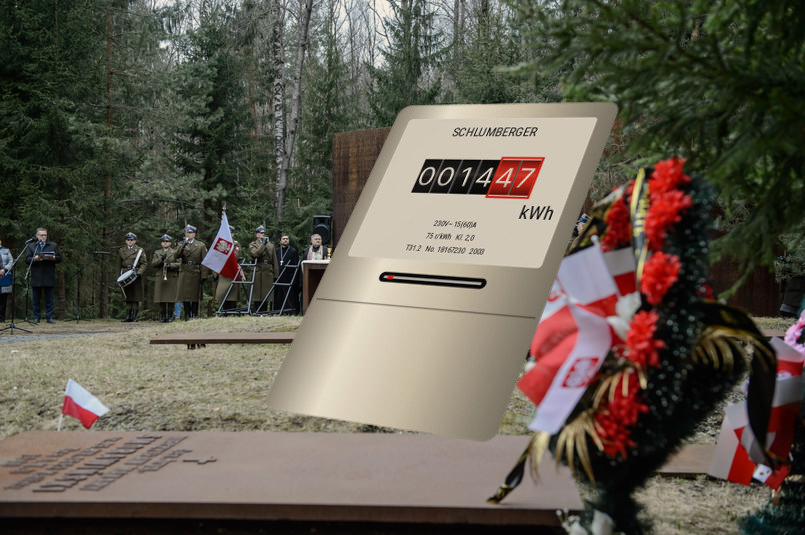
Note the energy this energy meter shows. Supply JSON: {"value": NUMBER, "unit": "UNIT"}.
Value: {"value": 14.47, "unit": "kWh"}
